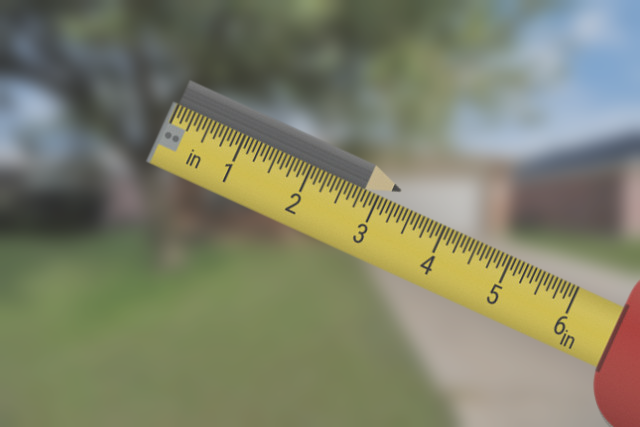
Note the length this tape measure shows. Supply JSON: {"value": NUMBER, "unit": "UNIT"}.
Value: {"value": 3.25, "unit": "in"}
